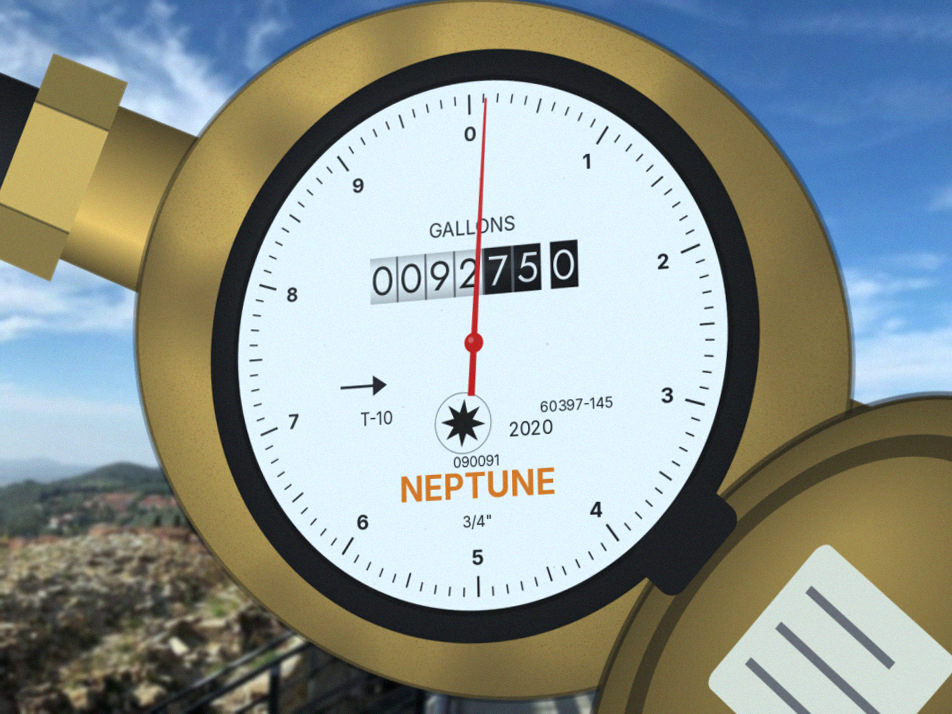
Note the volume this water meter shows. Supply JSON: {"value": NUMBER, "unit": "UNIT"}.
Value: {"value": 92750.1, "unit": "gal"}
